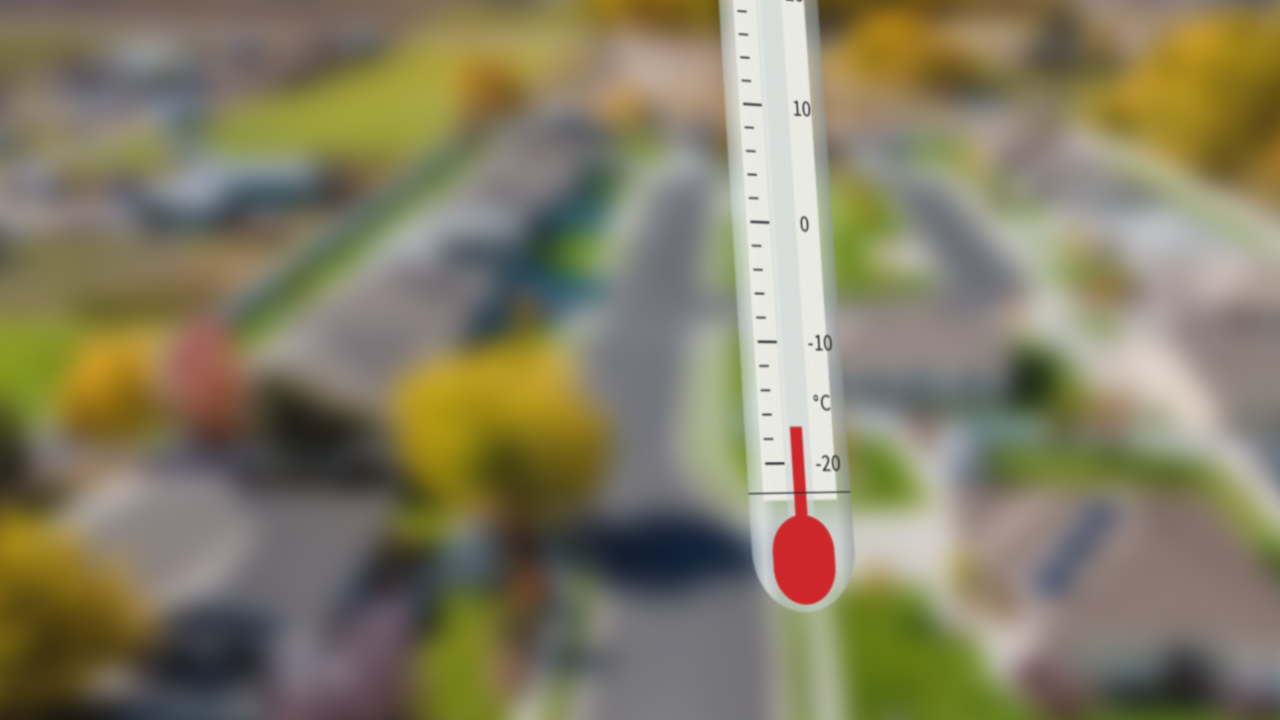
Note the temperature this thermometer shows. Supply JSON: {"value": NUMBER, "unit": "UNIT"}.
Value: {"value": -17, "unit": "°C"}
